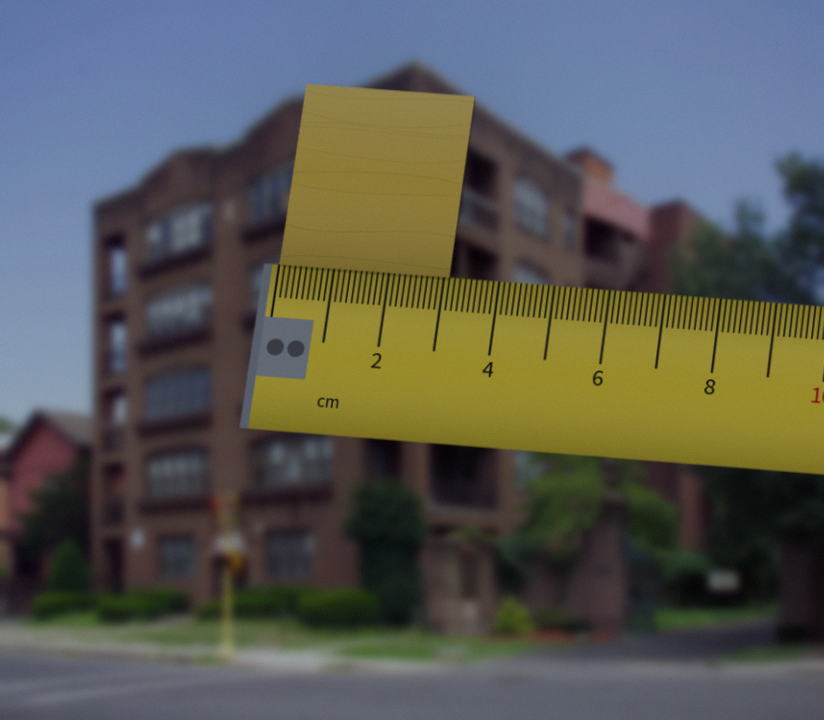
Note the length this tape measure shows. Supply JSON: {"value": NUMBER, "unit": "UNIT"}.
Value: {"value": 3.1, "unit": "cm"}
